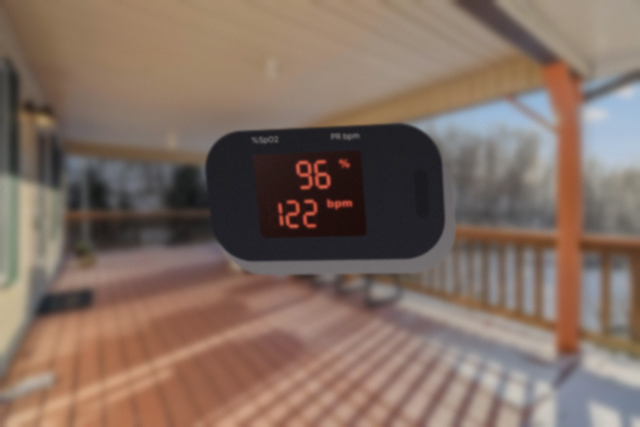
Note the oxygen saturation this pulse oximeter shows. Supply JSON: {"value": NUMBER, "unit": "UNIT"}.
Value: {"value": 96, "unit": "%"}
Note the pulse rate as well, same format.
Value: {"value": 122, "unit": "bpm"}
